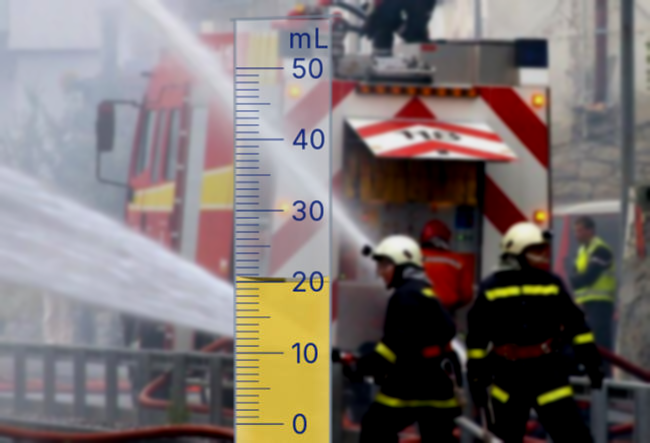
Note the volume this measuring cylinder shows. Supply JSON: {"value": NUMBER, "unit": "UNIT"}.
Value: {"value": 20, "unit": "mL"}
